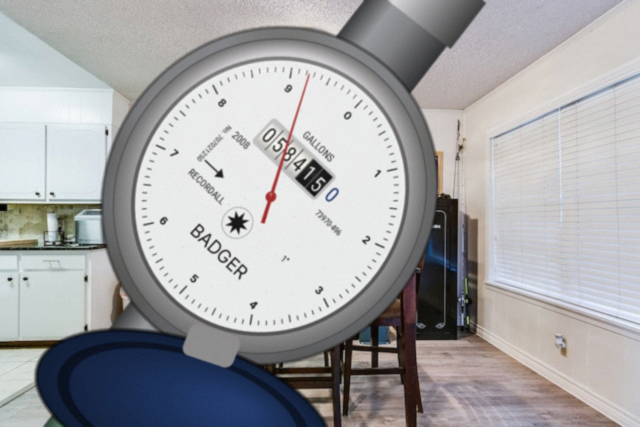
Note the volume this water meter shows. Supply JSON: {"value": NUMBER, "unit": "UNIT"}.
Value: {"value": 584149.2, "unit": "gal"}
